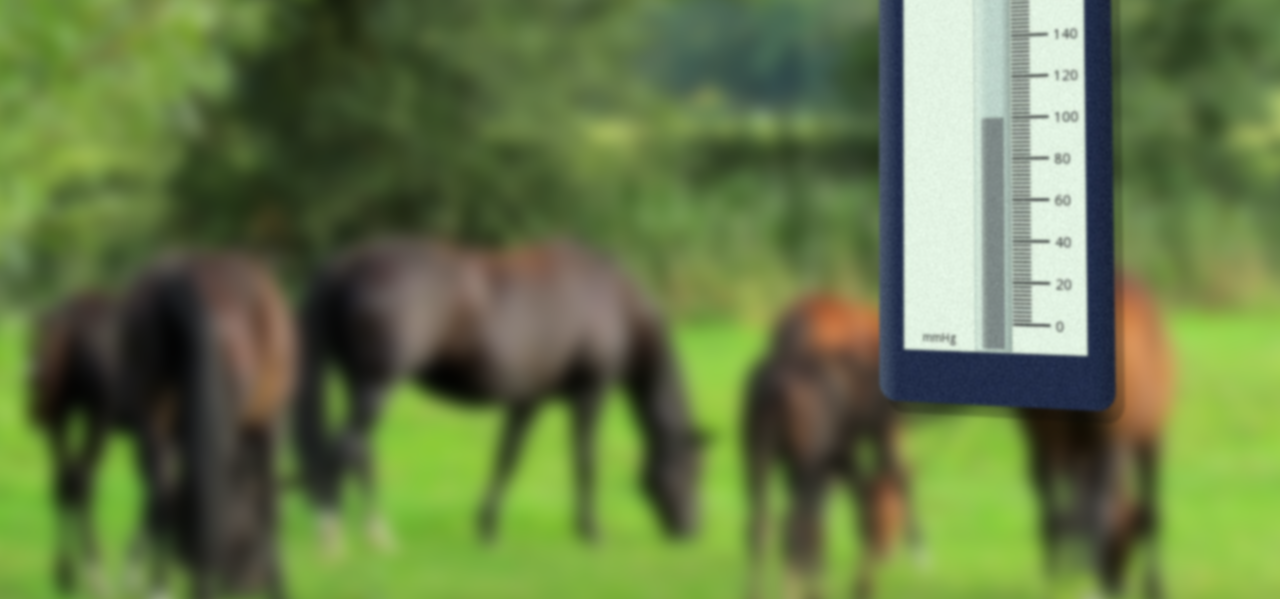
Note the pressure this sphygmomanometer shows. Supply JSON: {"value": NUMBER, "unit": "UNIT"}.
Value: {"value": 100, "unit": "mmHg"}
